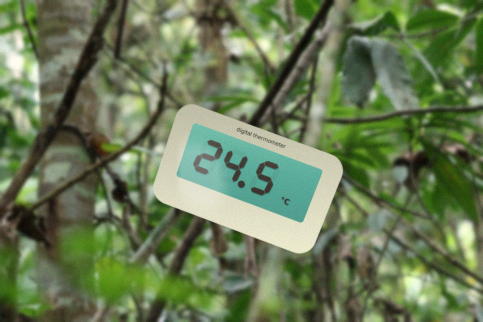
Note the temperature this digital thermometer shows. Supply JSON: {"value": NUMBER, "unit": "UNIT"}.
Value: {"value": 24.5, "unit": "°C"}
